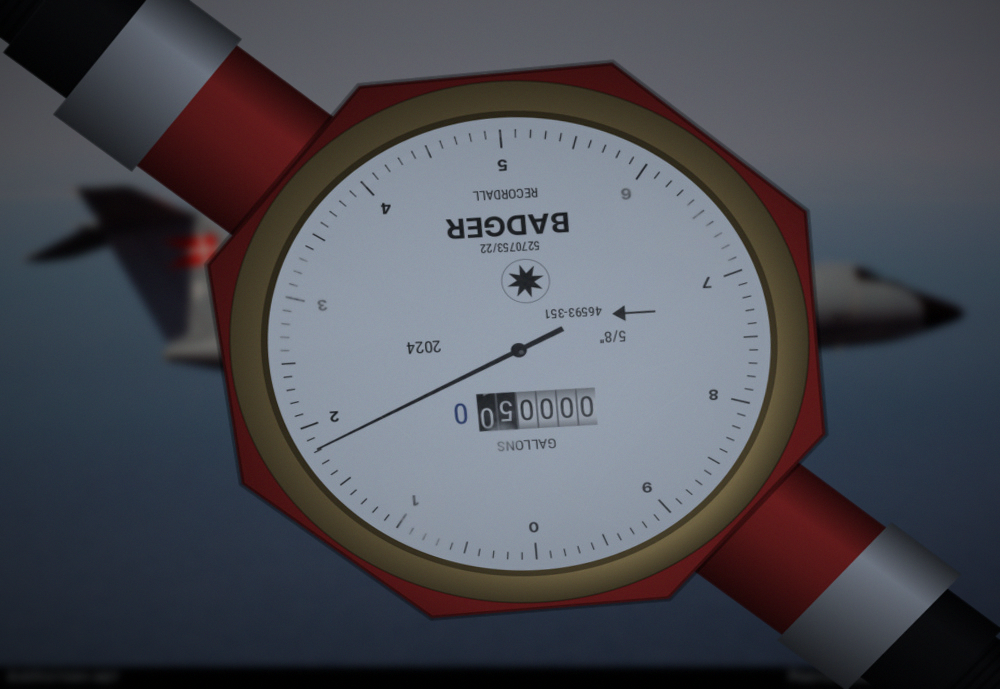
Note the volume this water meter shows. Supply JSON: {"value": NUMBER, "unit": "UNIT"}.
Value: {"value": 501.8, "unit": "gal"}
